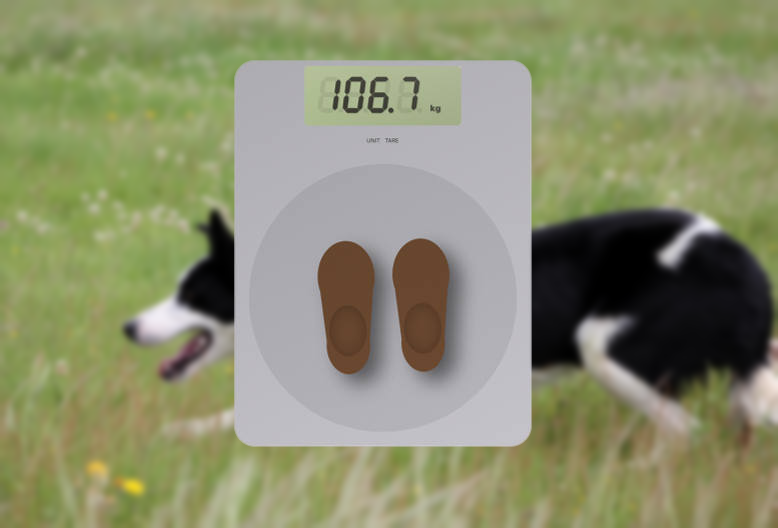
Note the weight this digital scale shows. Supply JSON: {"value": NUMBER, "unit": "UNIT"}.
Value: {"value": 106.7, "unit": "kg"}
